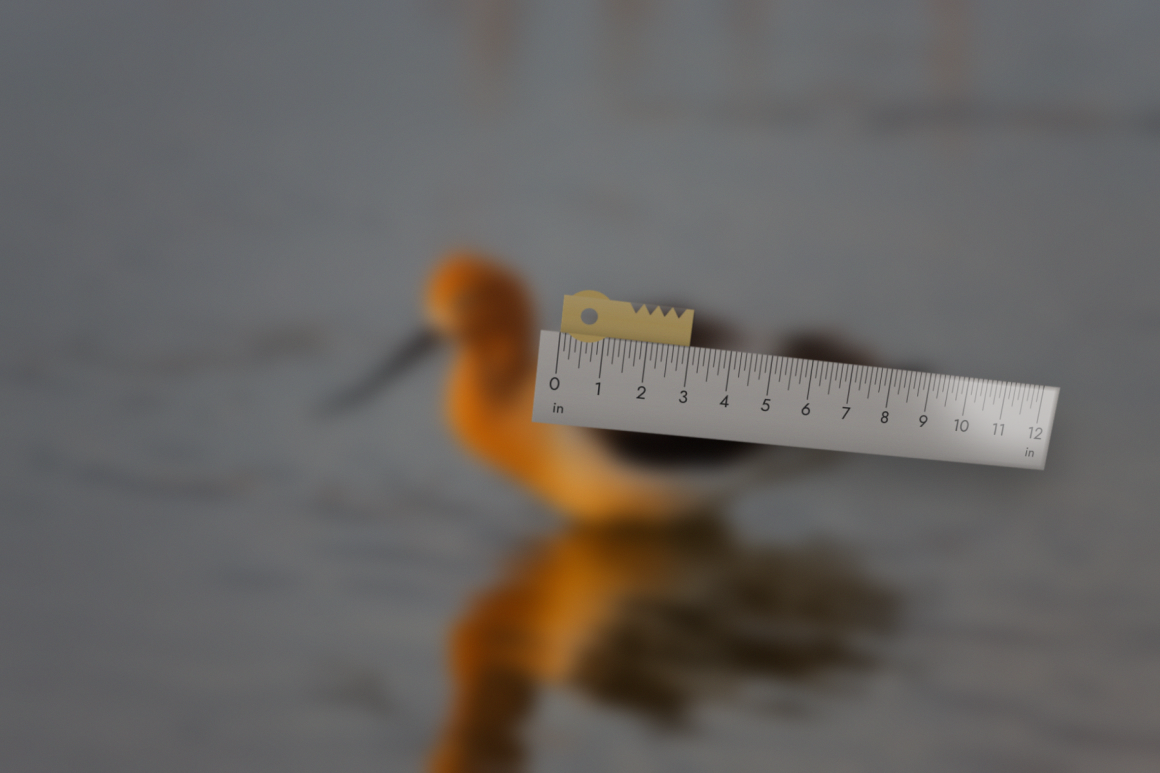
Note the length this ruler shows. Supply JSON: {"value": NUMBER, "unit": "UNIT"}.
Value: {"value": 3, "unit": "in"}
